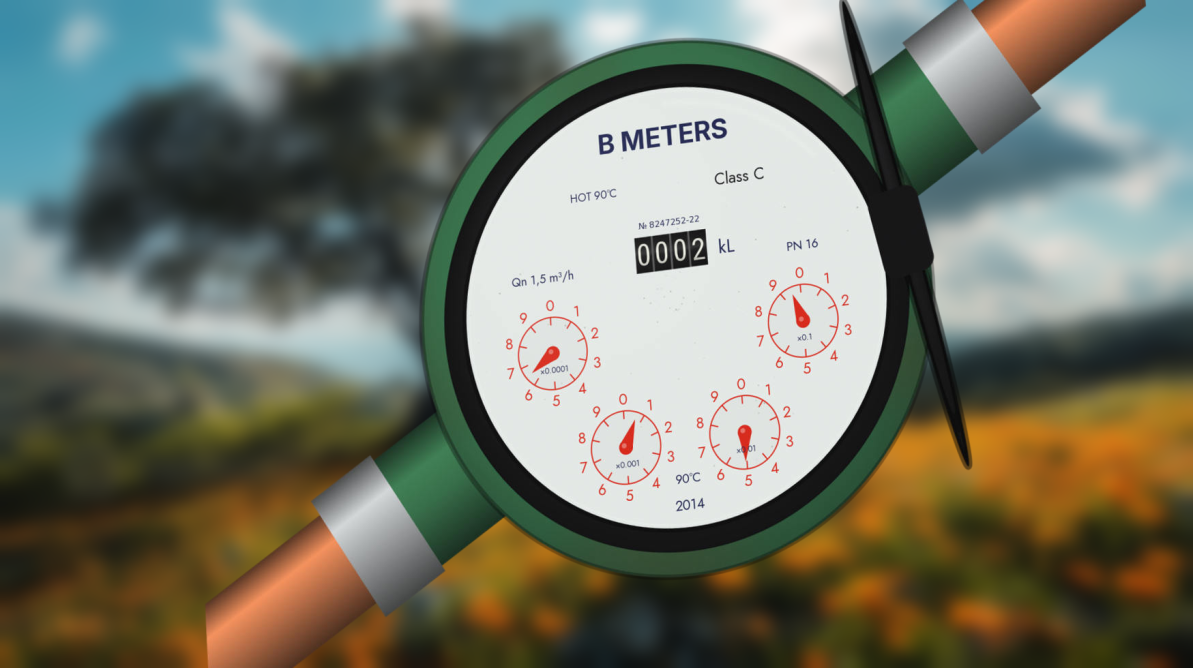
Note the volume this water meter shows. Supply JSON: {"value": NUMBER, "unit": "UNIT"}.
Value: {"value": 1.9506, "unit": "kL"}
